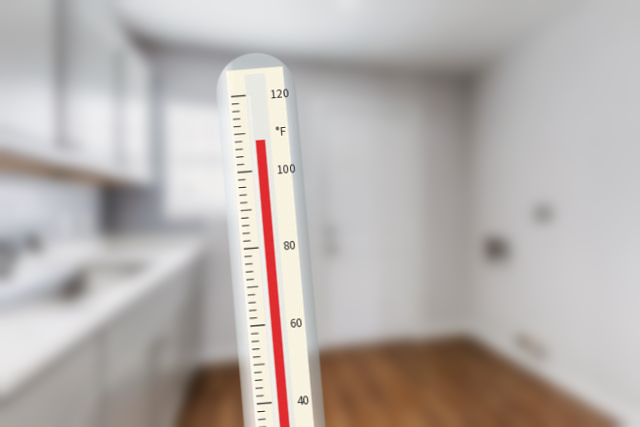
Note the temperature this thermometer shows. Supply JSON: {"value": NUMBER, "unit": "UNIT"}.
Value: {"value": 108, "unit": "°F"}
